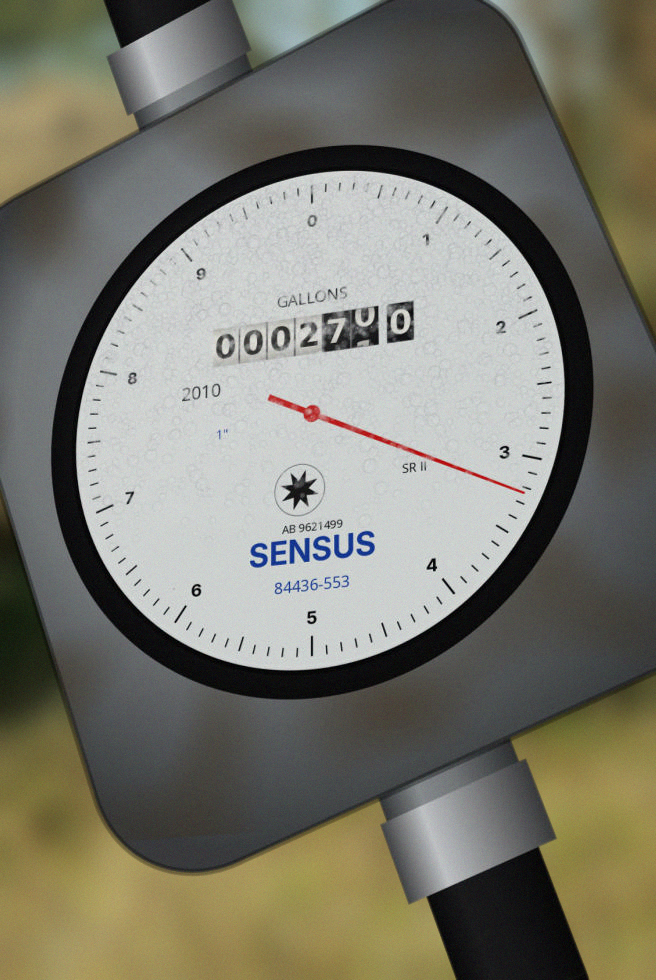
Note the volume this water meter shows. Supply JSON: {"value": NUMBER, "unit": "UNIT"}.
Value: {"value": 2703.2, "unit": "gal"}
